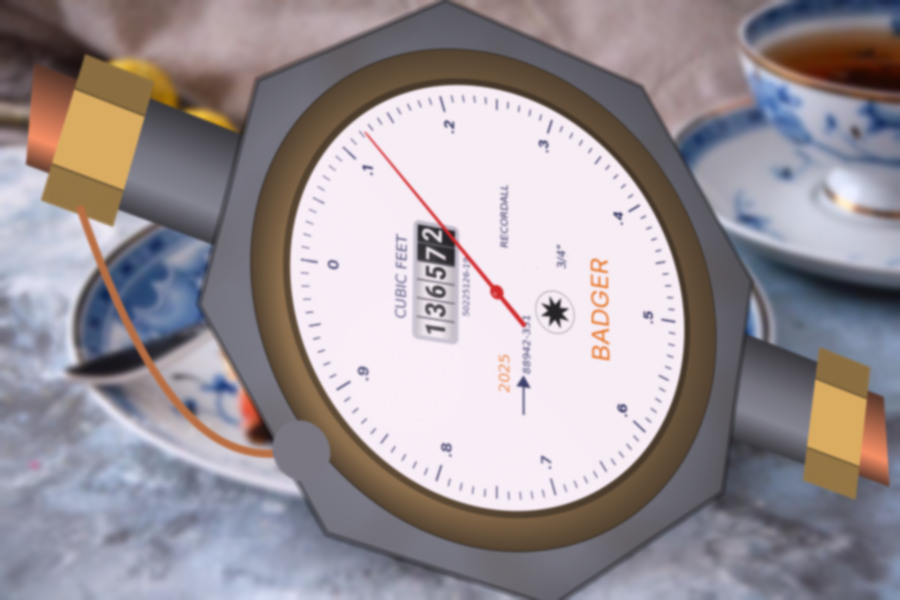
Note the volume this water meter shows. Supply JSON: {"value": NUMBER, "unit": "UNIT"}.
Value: {"value": 136572.12, "unit": "ft³"}
